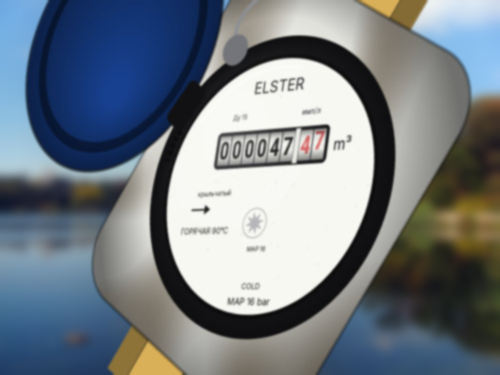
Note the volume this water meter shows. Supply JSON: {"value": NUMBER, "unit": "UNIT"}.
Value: {"value": 47.47, "unit": "m³"}
